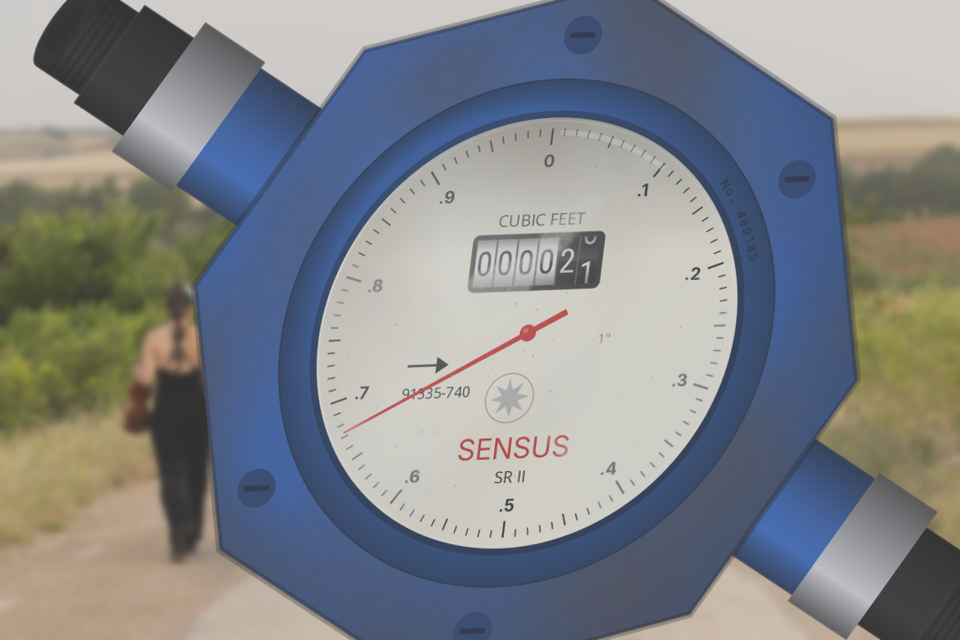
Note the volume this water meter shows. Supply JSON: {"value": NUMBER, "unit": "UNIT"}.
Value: {"value": 20.67, "unit": "ft³"}
